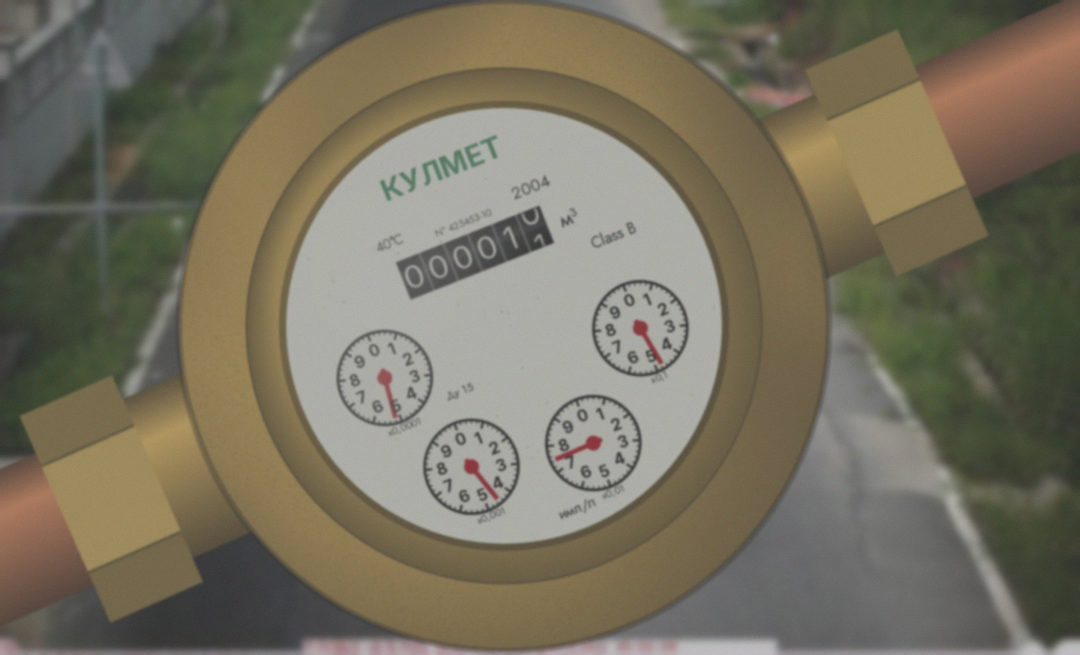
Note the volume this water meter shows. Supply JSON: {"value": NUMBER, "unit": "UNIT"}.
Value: {"value": 10.4745, "unit": "m³"}
